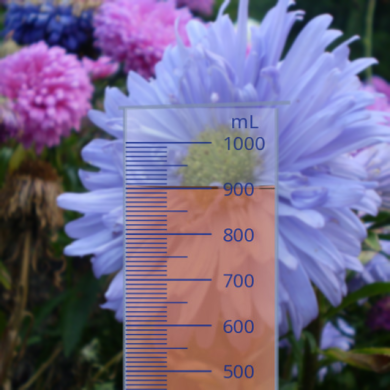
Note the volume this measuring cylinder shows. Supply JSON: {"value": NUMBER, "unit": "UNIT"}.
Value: {"value": 900, "unit": "mL"}
